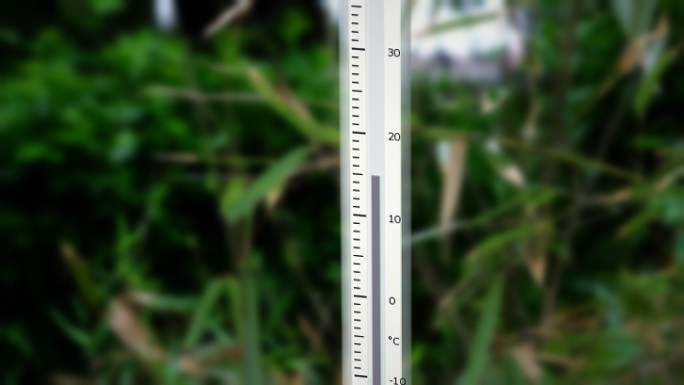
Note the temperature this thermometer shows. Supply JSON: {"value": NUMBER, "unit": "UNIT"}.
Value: {"value": 15, "unit": "°C"}
